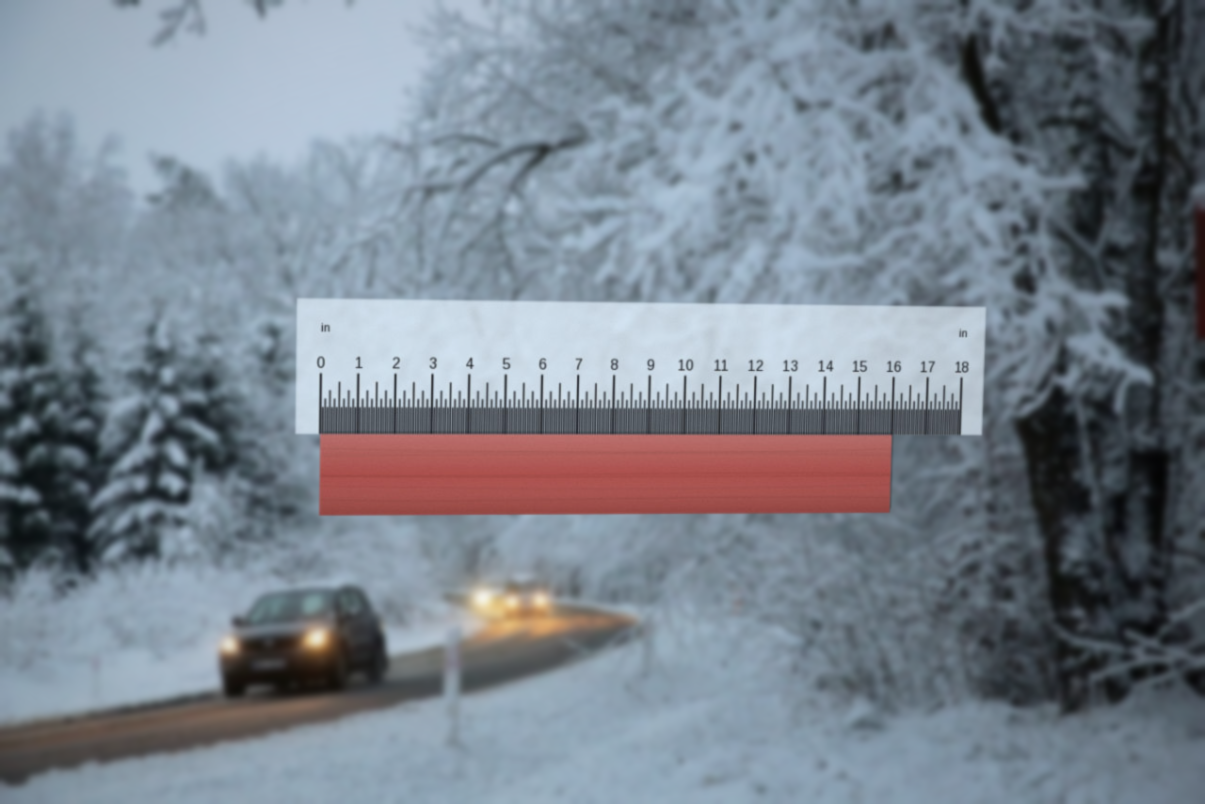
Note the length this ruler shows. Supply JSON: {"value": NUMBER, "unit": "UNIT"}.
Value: {"value": 16, "unit": "in"}
